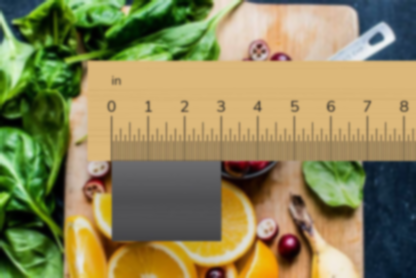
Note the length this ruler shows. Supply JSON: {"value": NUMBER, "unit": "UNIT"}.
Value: {"value": 3, "unit": "in"}
